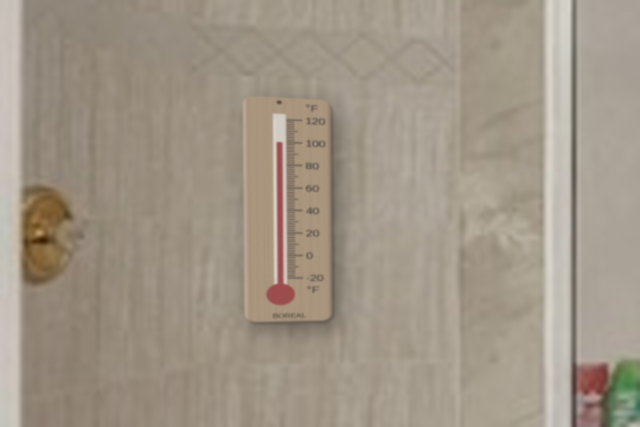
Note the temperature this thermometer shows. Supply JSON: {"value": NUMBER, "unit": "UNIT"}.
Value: {"value": 100, "unit": "°F"}
